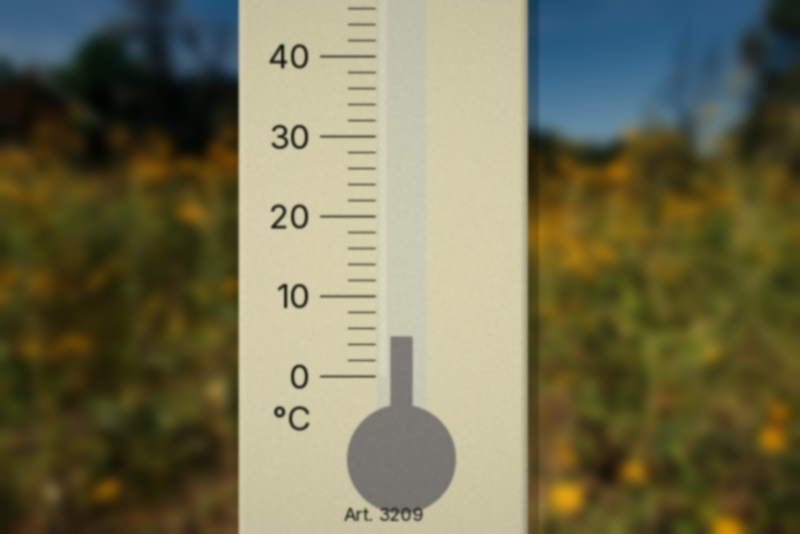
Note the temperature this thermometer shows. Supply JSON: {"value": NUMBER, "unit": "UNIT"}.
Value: {"value": 5, "unit": "°C"}
